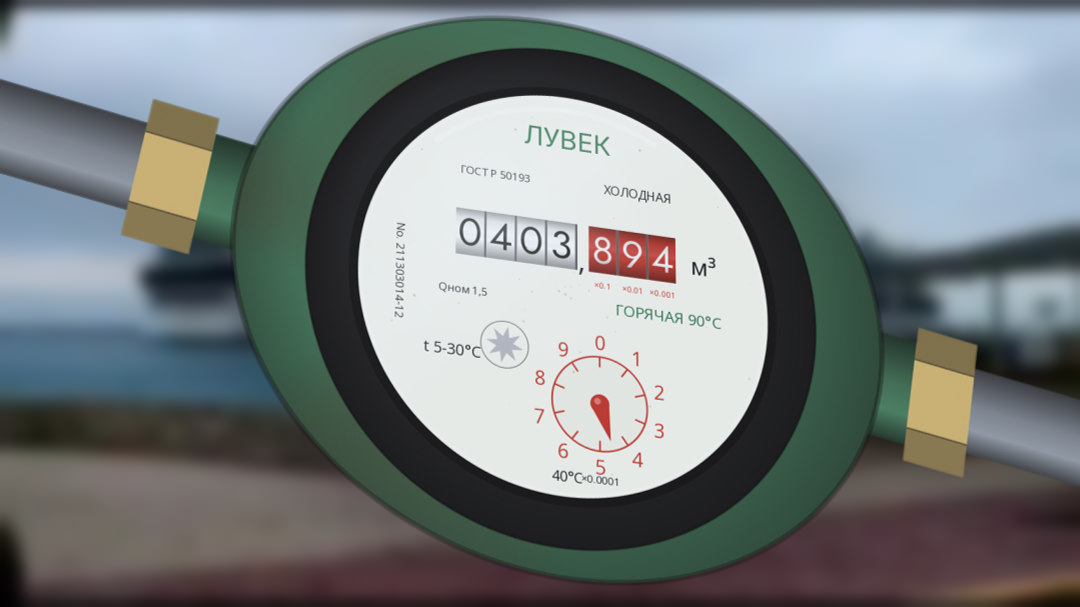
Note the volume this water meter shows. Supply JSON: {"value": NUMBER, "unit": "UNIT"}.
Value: {"value": 403.8944, "unit": "m³"}
